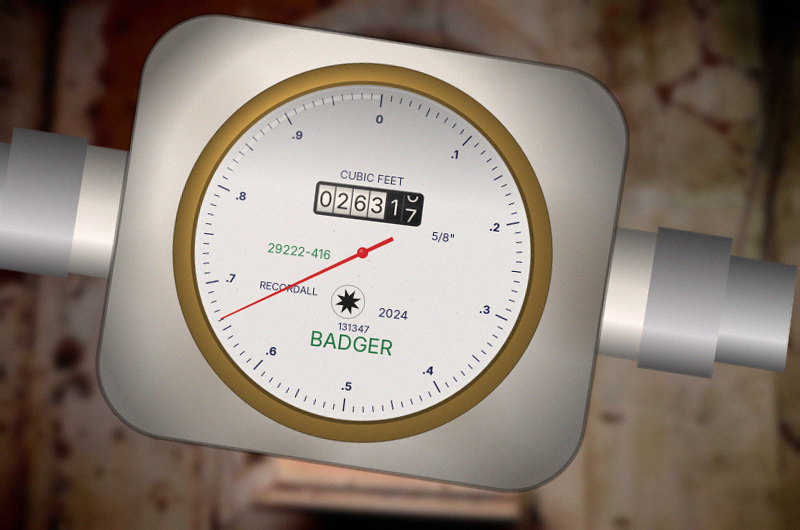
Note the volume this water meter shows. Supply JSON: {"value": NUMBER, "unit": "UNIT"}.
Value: {"value": 26316.66, "unit": "ft³"}
